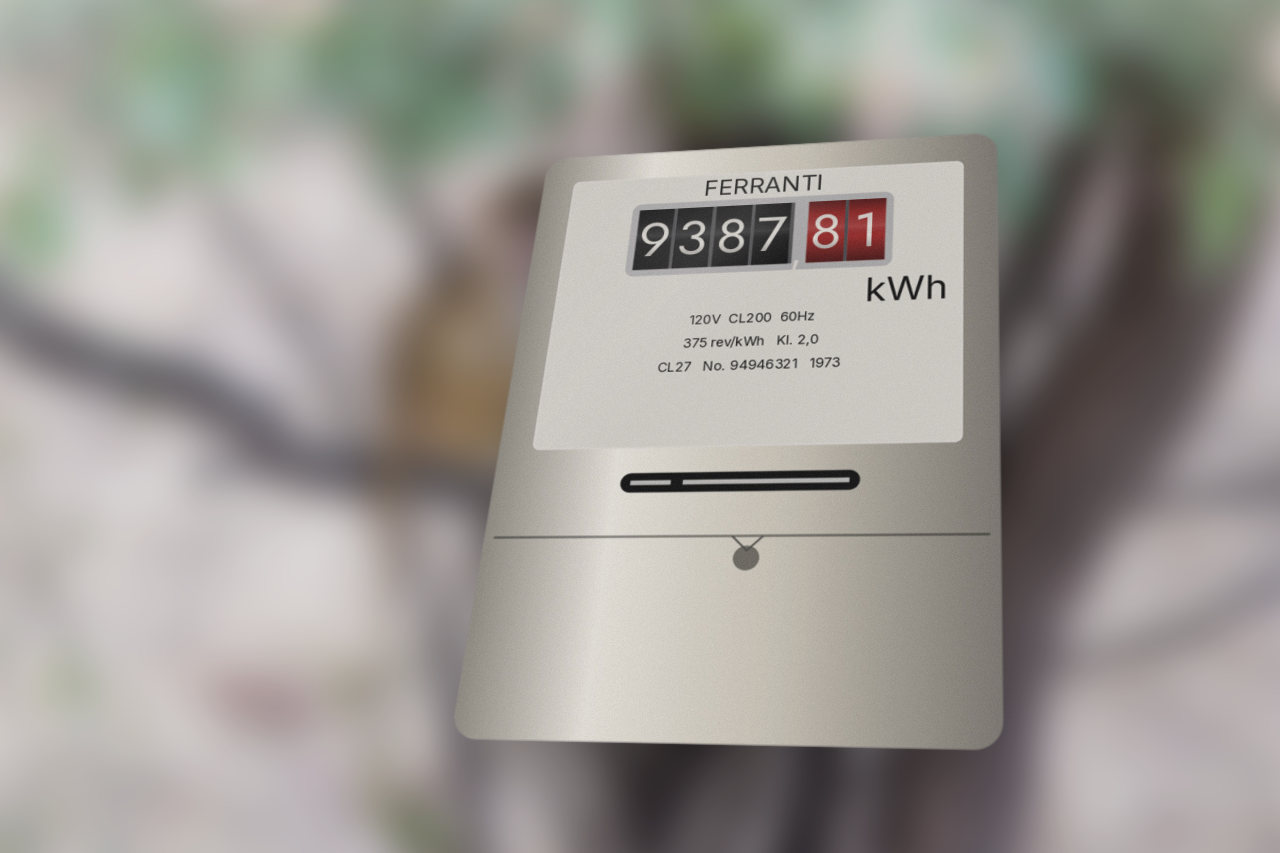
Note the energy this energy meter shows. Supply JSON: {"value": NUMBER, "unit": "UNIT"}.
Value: {"value": 9387.81, "unit": "kWh"}
